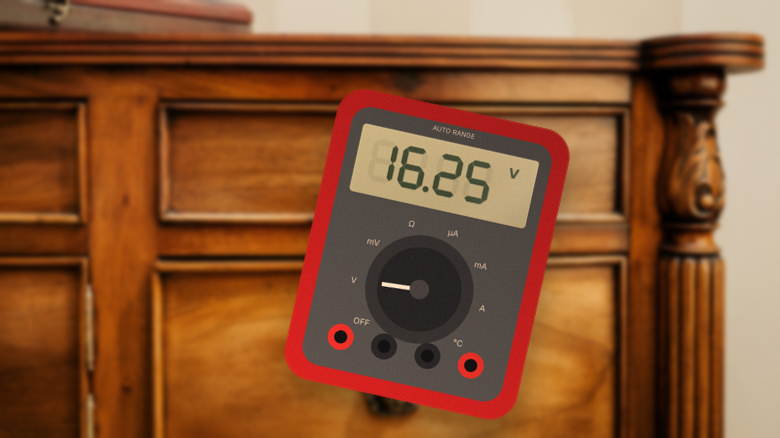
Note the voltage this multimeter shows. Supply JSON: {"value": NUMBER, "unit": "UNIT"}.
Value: {"value": 16.25, "unit": "V"}
